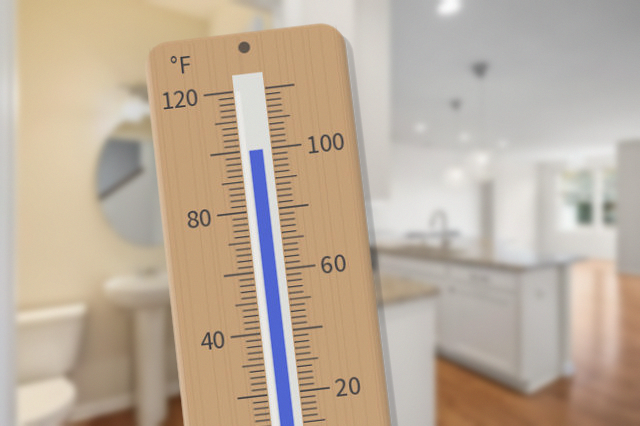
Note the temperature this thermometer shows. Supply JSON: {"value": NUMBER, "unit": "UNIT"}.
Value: {"value": 100, "unit": "°F"}
